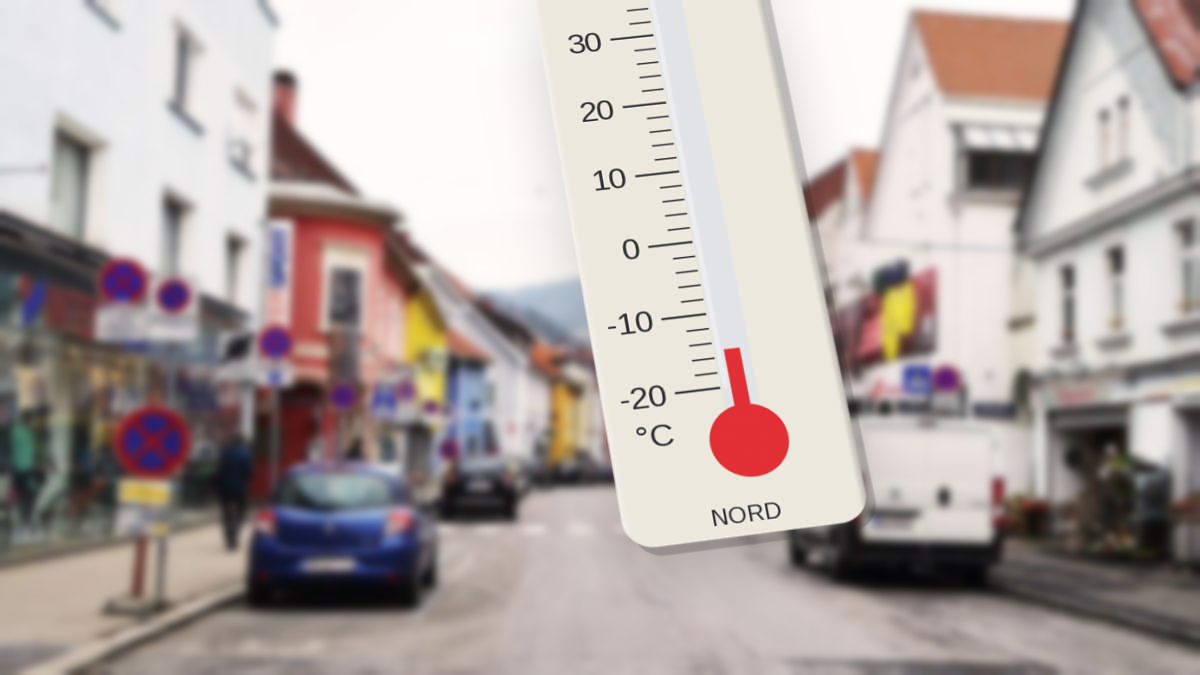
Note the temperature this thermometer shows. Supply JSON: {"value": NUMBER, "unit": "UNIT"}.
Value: {"value": -15, "unit": "°C"}
